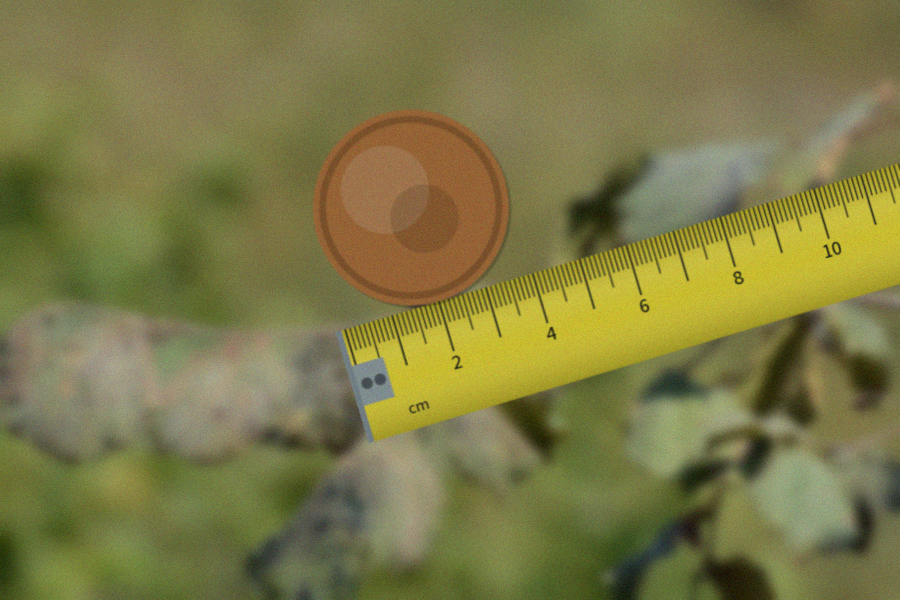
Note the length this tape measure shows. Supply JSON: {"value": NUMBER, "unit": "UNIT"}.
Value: {"value": 4, "unit": "cm"}
